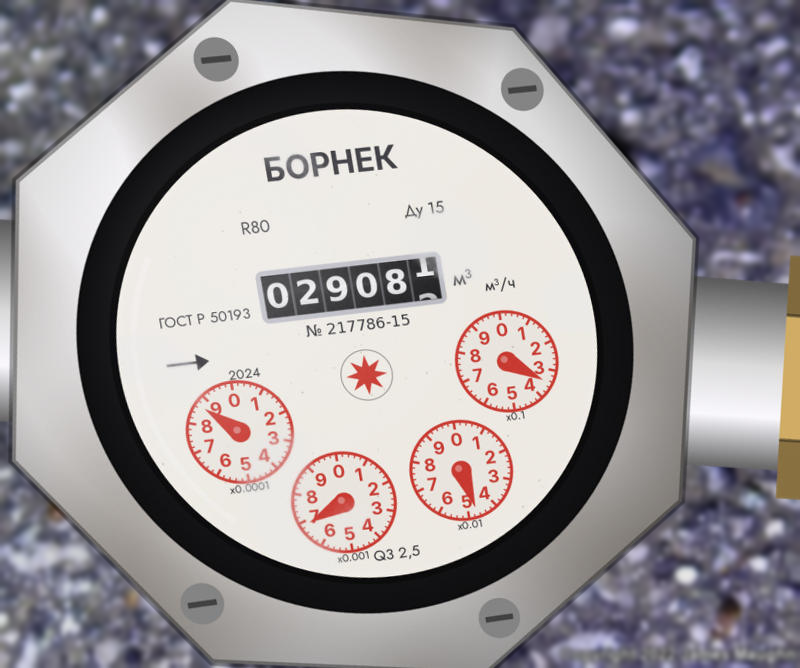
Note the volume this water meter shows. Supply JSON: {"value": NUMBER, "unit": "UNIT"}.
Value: {"value": 29081.3468, "unit": "m³"}
